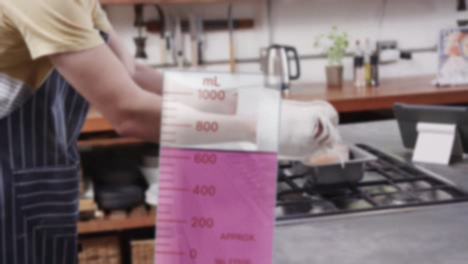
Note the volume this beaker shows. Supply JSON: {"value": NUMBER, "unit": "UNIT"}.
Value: {"value": 650, "unit": "mL"}
